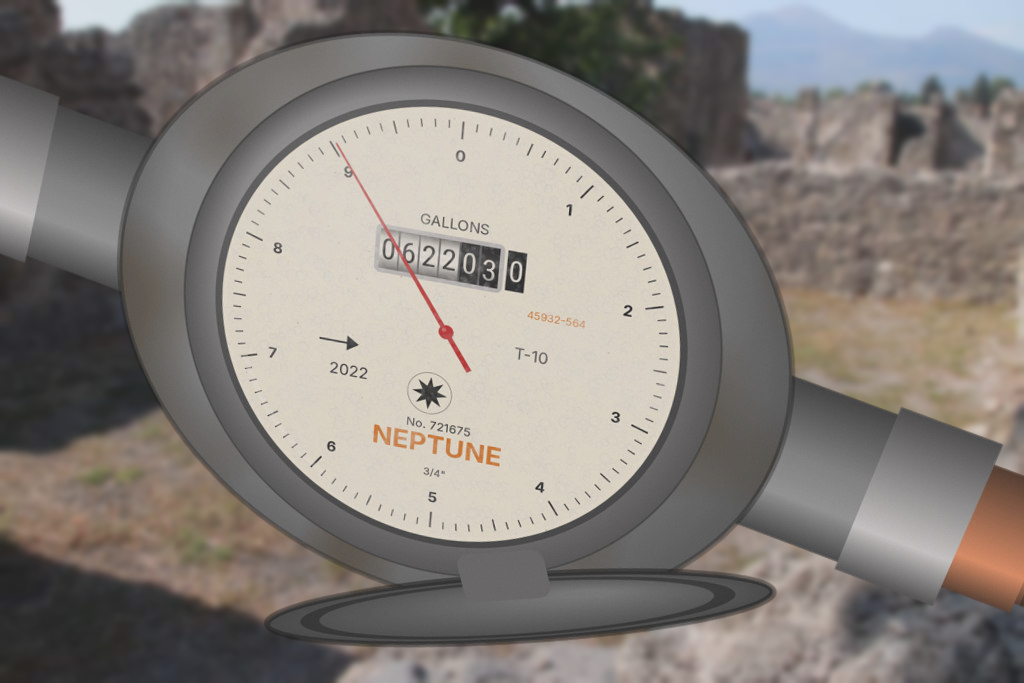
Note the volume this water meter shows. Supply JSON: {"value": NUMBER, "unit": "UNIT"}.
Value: {"value": 622029.0, "unit": "gal"}
